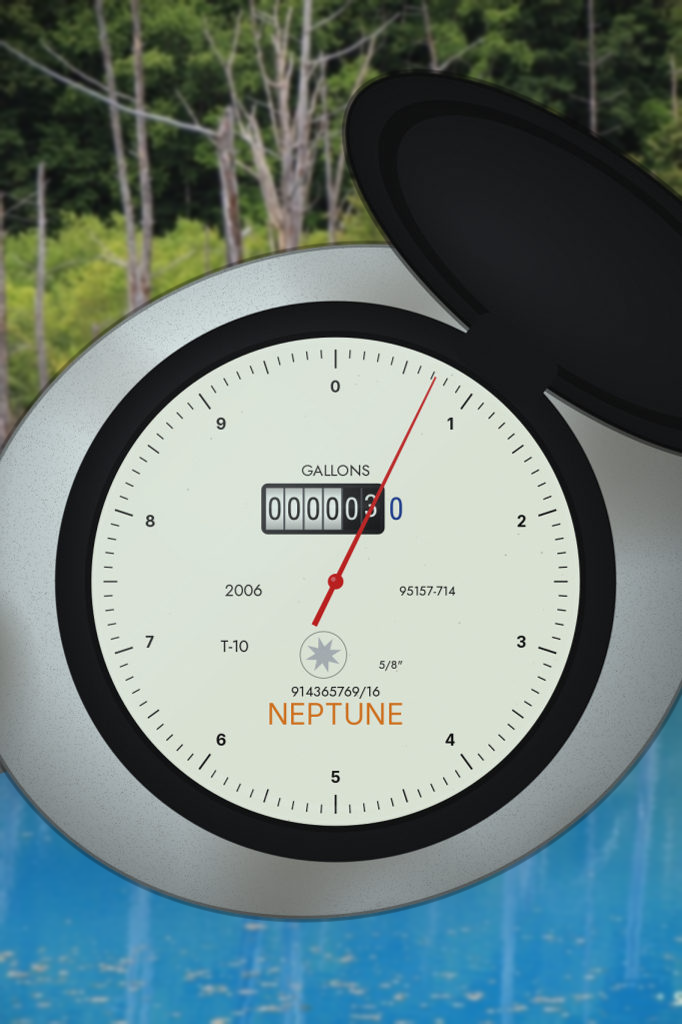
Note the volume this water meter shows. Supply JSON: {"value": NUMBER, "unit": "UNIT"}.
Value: {"value": 30.7, "unit": "gal"}
